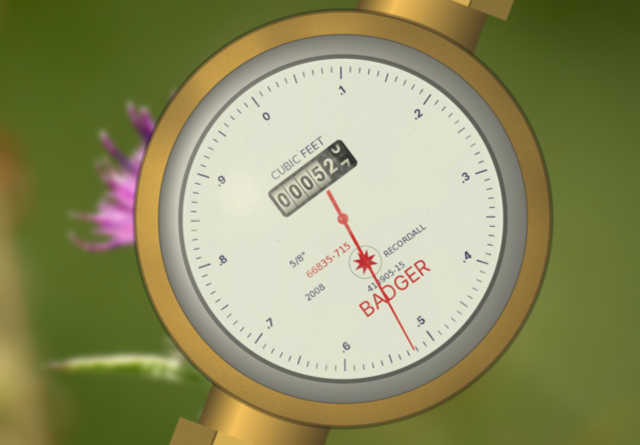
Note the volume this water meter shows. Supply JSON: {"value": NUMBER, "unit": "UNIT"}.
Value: {"value": 526.52, "unit": "ft³"}
